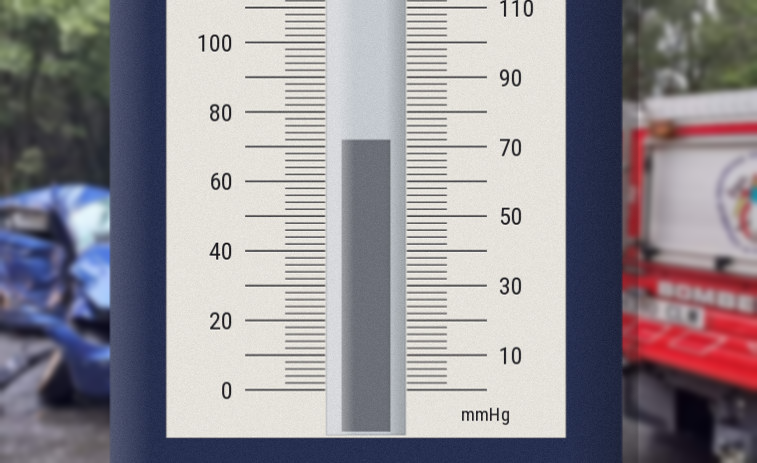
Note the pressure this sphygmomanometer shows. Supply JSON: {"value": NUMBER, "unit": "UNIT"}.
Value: {"value": 72, "unit": "mmHg"}
